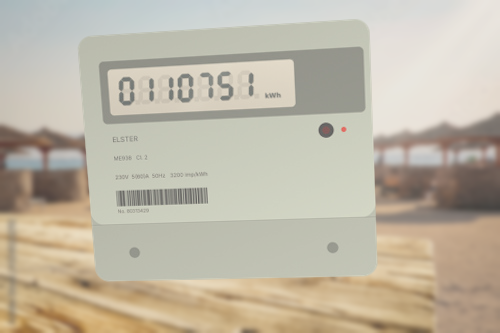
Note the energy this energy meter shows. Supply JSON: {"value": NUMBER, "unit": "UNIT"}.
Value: {"value": 110751, "unit": "kWh"}
